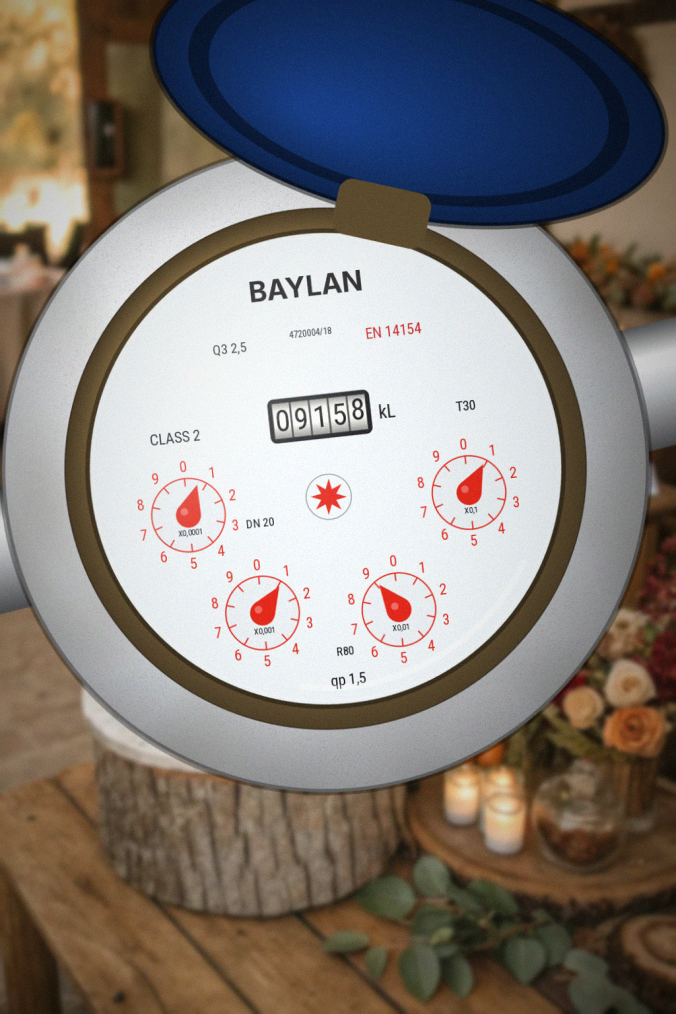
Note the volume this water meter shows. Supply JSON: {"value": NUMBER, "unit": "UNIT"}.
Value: {"value": 9158.0910, "unit": "kL"}
